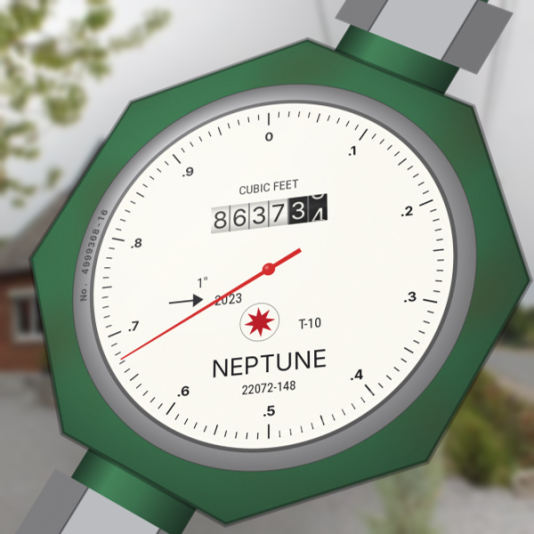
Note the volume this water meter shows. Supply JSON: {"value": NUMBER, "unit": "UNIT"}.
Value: {"value": 863733.67, "unit": "ft³"}
